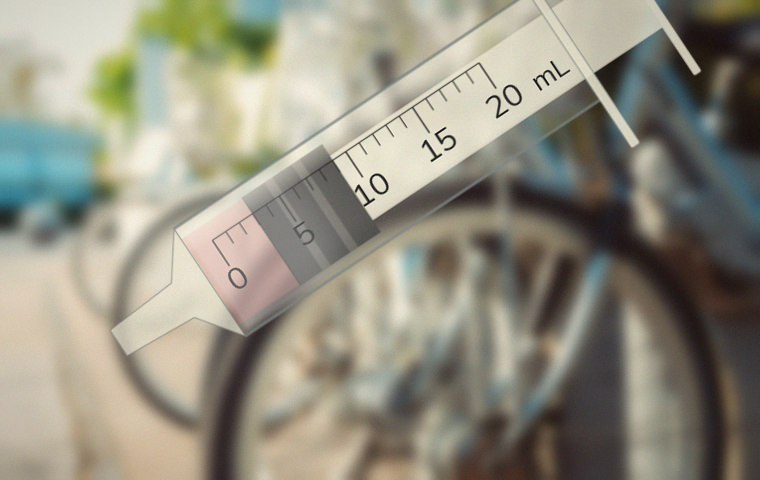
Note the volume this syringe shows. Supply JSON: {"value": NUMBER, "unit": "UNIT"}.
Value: {"value": 3, "unit": "mL"}
